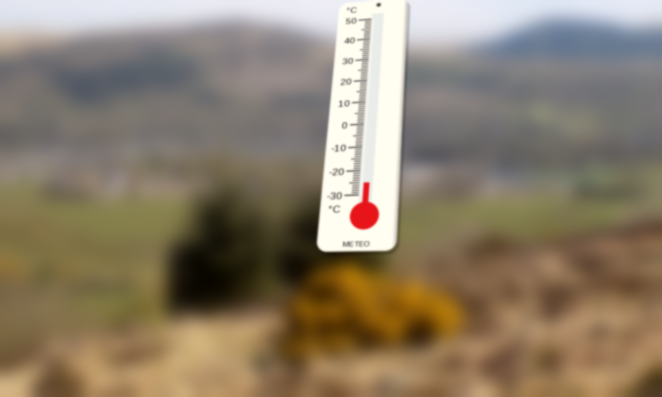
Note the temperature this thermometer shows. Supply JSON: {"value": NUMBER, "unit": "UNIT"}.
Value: {"value": -25, "unit": "°C"}
